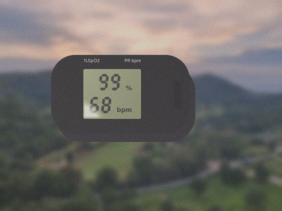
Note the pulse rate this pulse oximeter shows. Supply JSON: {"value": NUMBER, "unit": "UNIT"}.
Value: {"value": 68, "unit": "bpm"}
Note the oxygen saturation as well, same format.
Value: {"value": 99, "unit": "%"}
